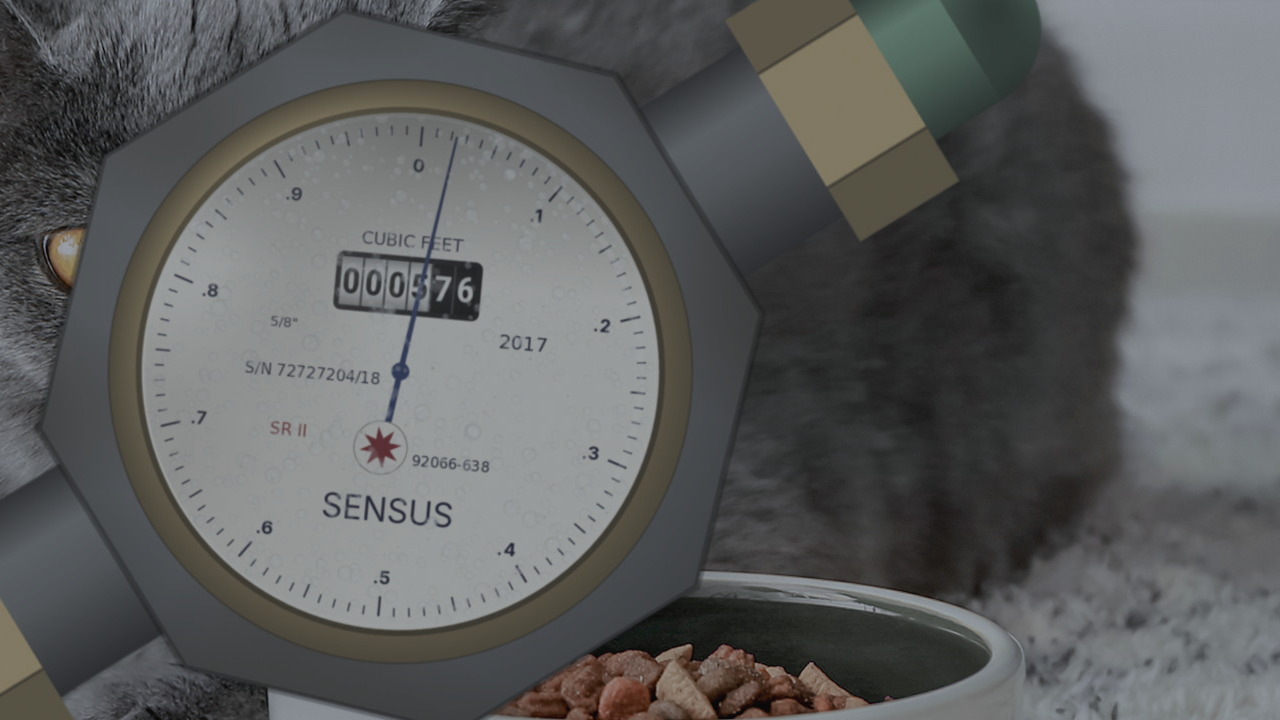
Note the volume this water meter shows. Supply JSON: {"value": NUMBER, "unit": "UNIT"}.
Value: {"value": 576.02, "unit": "ft³"}
